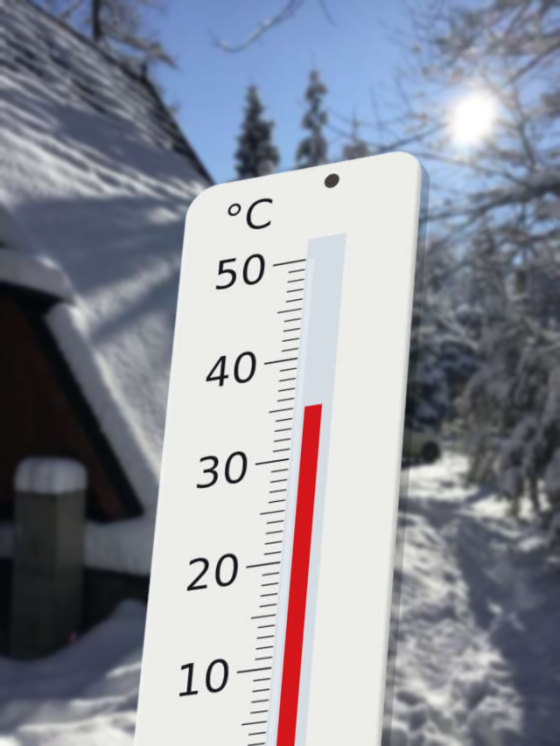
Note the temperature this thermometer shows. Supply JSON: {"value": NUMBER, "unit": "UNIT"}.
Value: {"value": 35, "unit": "°C"}
